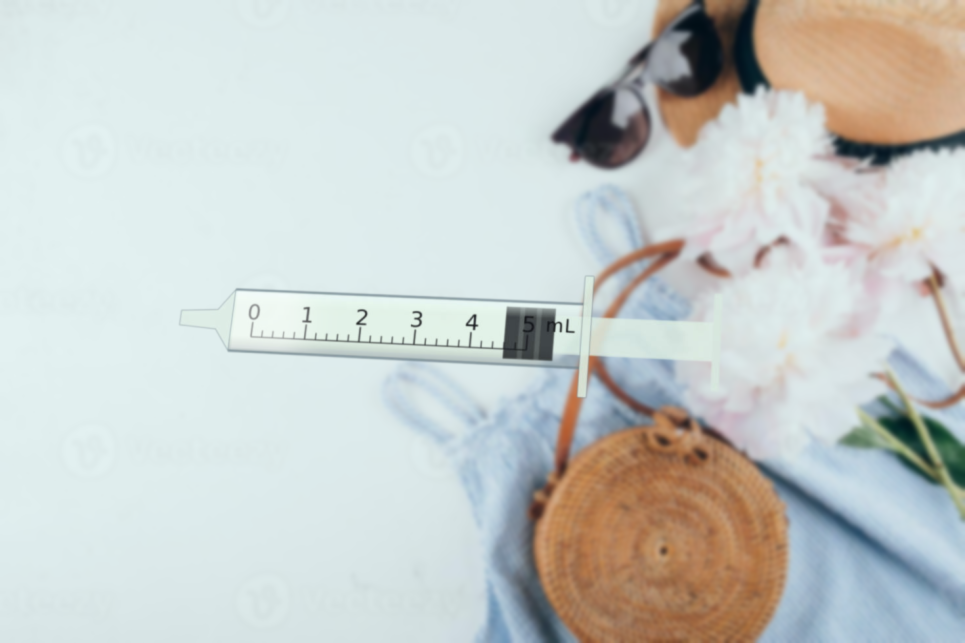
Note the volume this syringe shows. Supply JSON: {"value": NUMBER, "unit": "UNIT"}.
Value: {"value": 4.6, "unit": "mL"}
